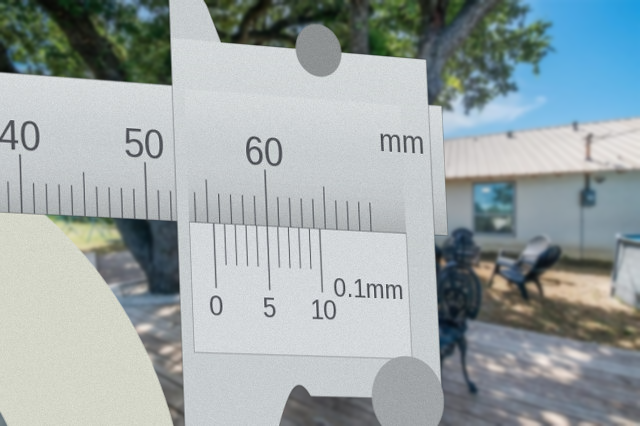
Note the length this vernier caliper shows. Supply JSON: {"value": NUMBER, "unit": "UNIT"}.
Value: {"value": 55.5, "unit": "mm"}
